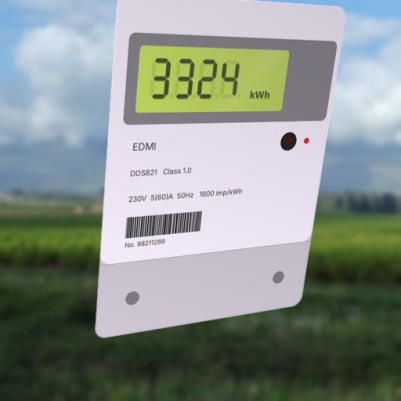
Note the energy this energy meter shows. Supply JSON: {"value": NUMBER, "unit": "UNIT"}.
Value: {"value": 3324, "unit": "kWh"}
